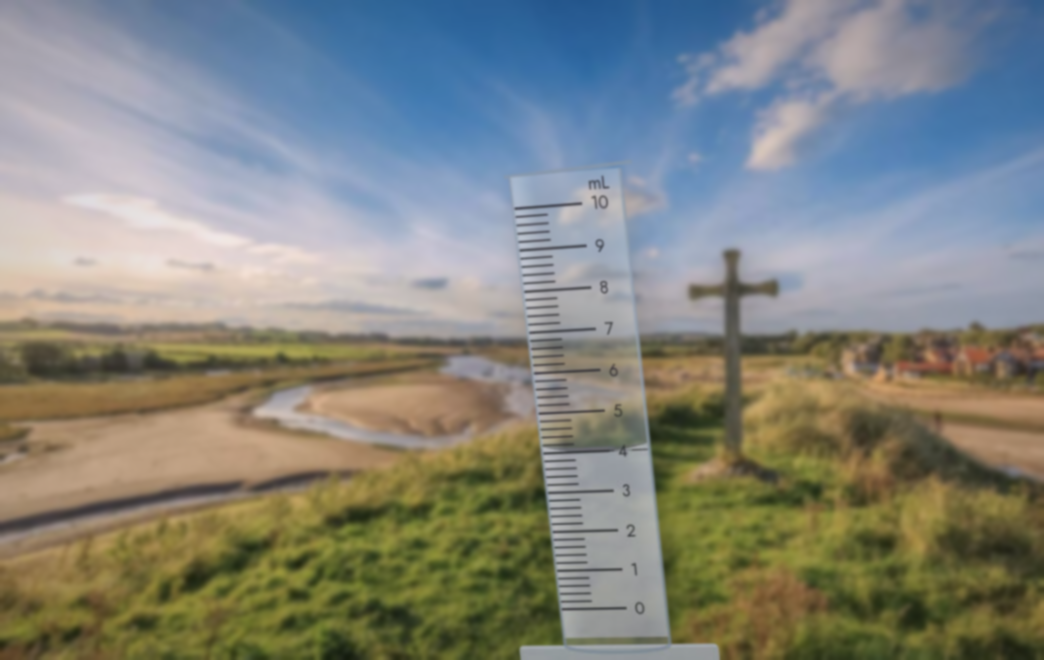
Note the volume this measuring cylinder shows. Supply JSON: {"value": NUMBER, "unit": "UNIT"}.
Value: {"value": 4, "unit": "mL"}
